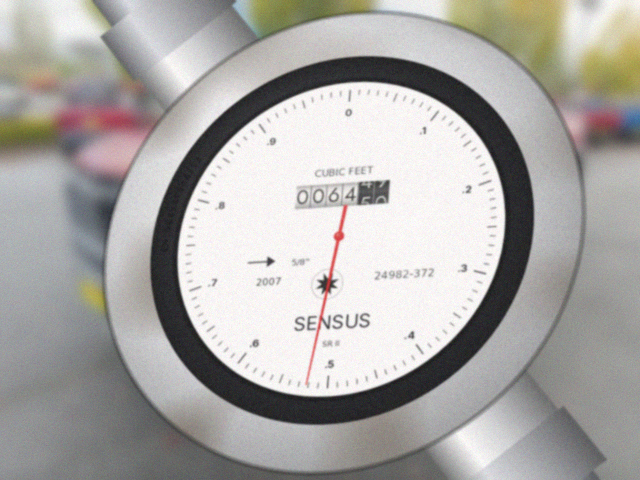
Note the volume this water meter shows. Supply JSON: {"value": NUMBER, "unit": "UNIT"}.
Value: {"value": 6449.52, "unit": "ft³"}
